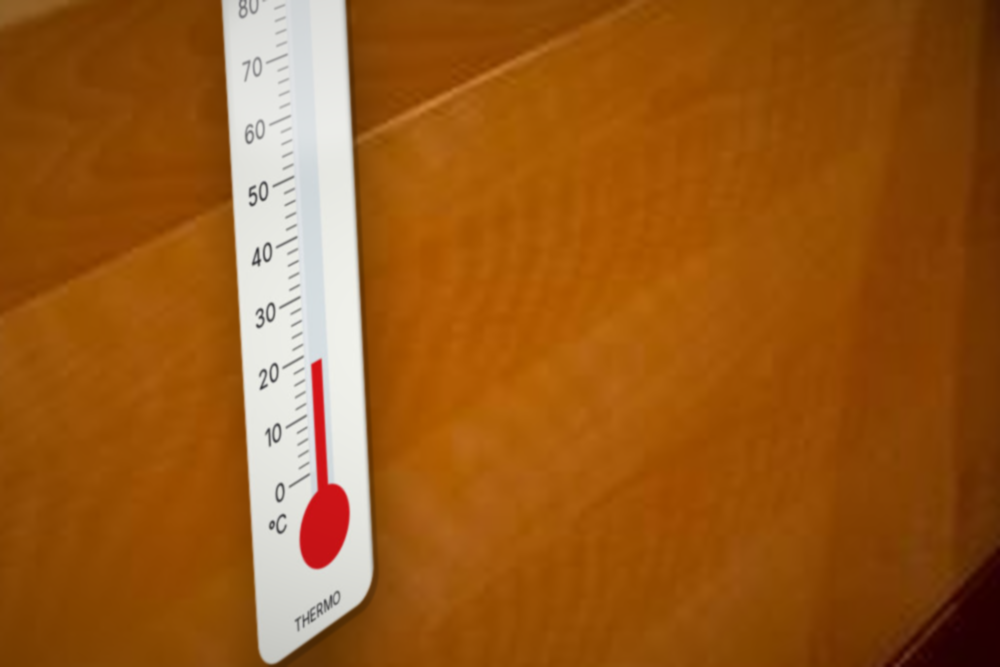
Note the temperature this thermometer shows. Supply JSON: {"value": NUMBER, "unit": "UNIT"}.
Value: {"value": 18, "unit": "°C"}
